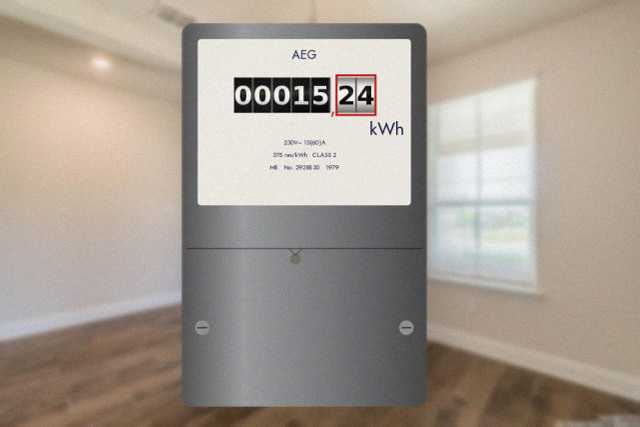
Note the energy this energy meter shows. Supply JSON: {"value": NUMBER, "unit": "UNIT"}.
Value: {"value": 15.24, "unit": "kWh"}
